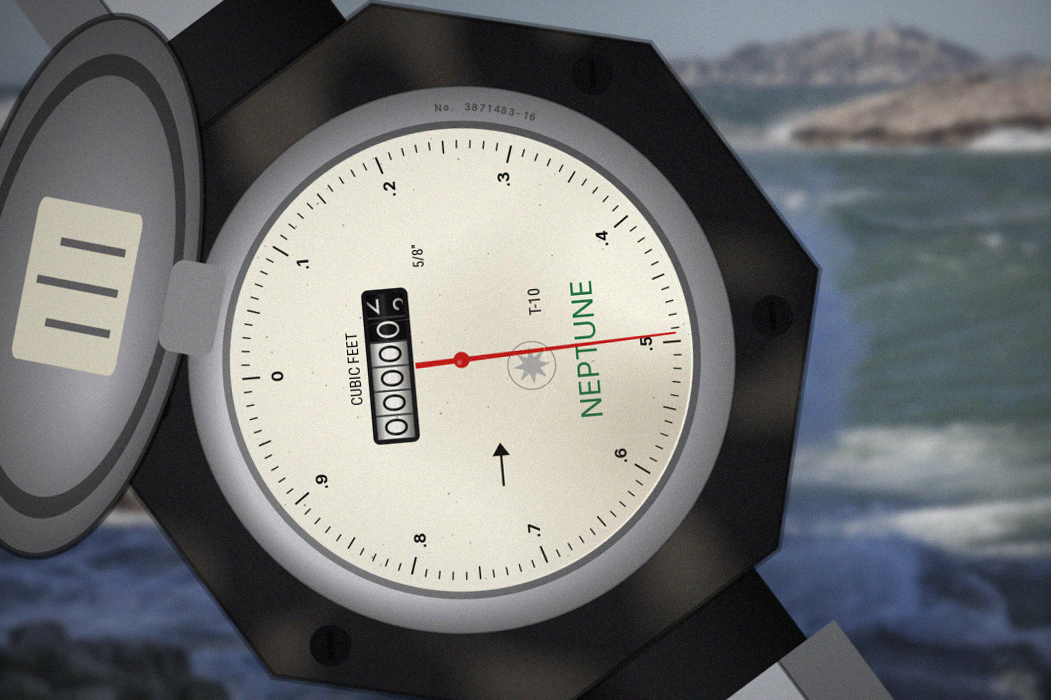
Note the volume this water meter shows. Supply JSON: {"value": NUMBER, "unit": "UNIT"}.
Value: {"value": 2.49, "unit": "ft³"}
